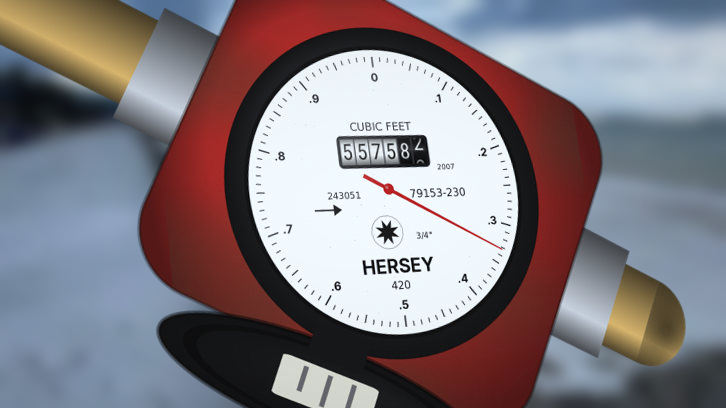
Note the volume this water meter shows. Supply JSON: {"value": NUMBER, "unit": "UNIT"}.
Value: {"value": 557582.33, "unit": "ft³"}
